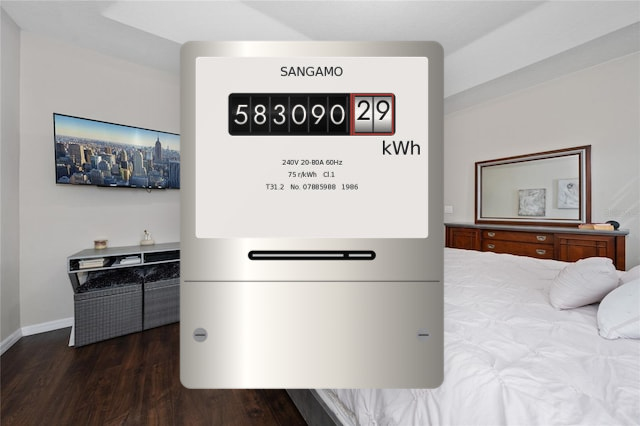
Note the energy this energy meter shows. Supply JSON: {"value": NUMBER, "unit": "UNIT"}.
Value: {"value": 583090.29, "unit": "kWh"}
